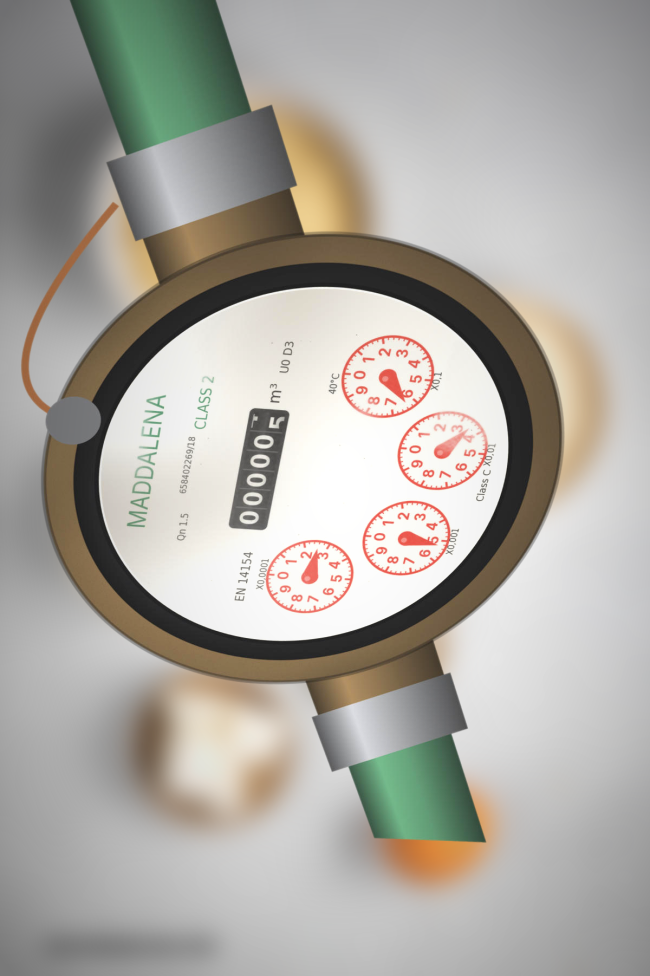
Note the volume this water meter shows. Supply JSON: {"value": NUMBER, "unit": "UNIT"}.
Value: {"value": 4.6352, "unit": "m³"}
